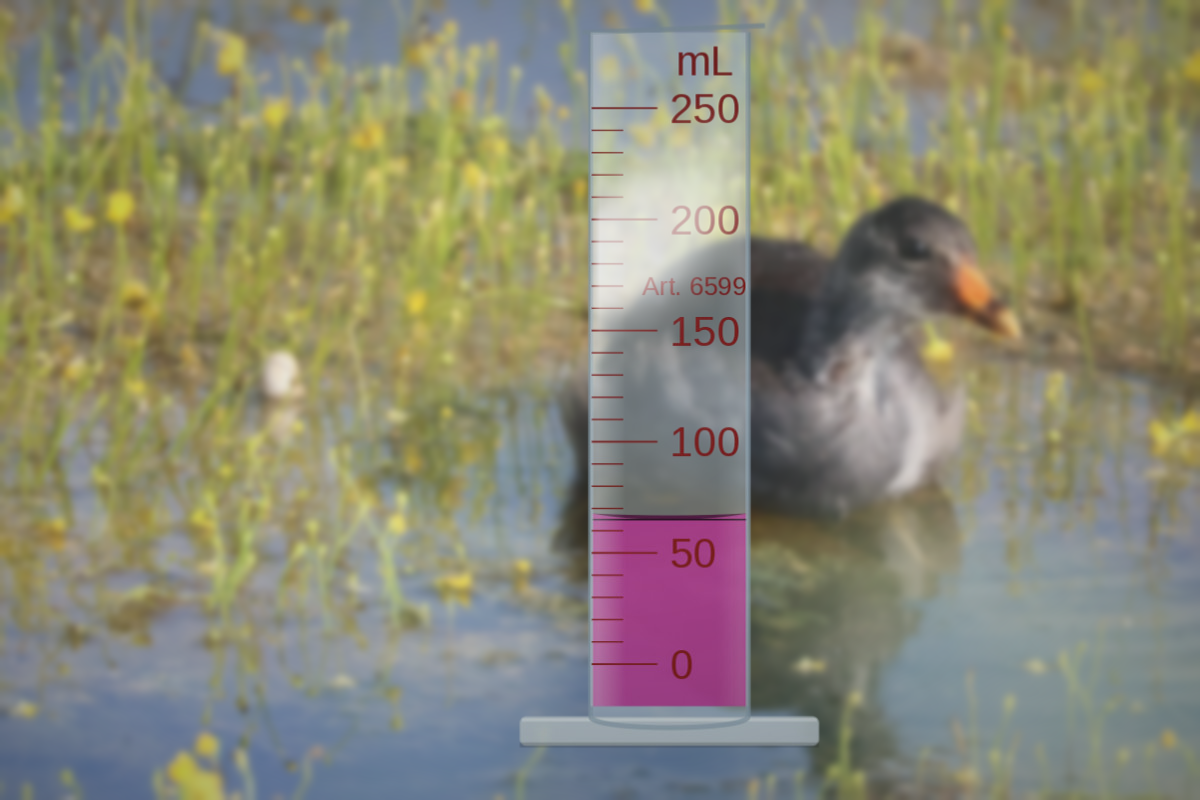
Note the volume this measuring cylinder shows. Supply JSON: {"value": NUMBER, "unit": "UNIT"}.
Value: {"value": 65, "unit": "mL"}
